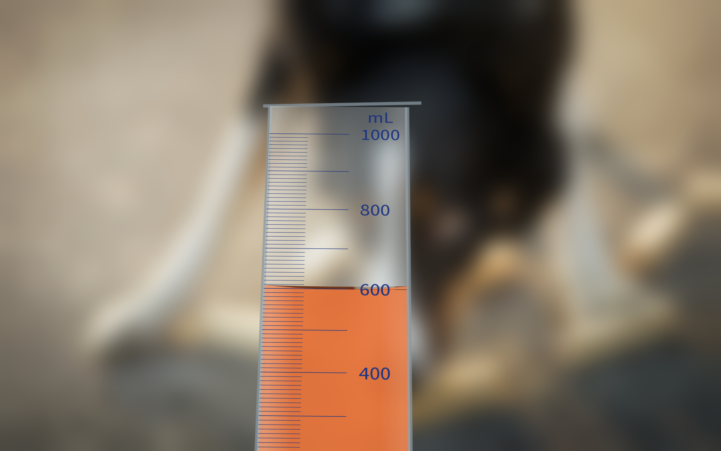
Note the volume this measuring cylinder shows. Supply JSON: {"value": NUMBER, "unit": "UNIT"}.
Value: {"value": 600, "unit": "mL"}
